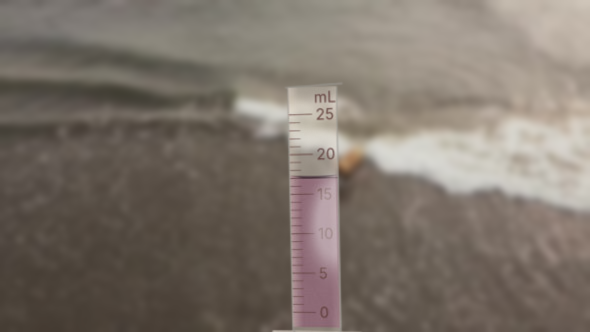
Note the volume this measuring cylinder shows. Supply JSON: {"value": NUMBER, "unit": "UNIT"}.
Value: {"value": 17, "unit": "mL"}
